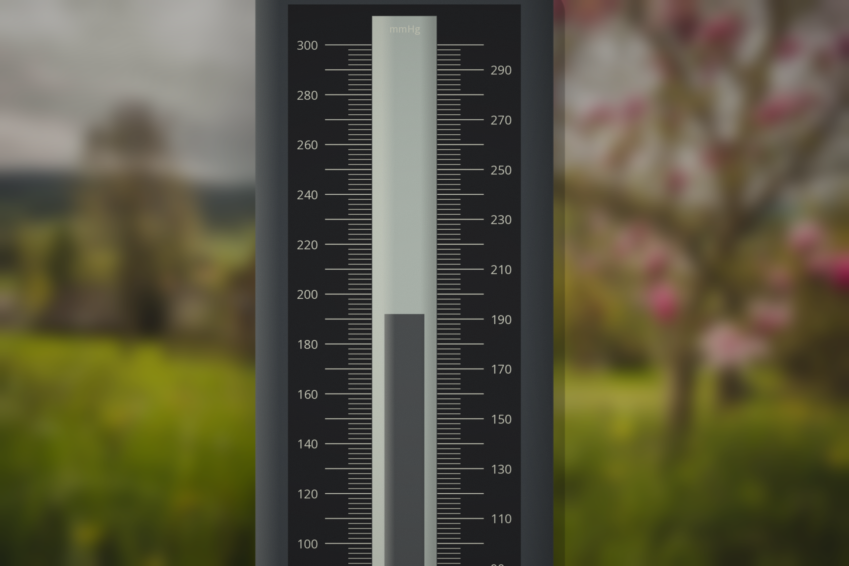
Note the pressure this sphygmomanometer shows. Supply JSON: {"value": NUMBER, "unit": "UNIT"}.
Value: {"value": 192, "unit": "mmHg"}
